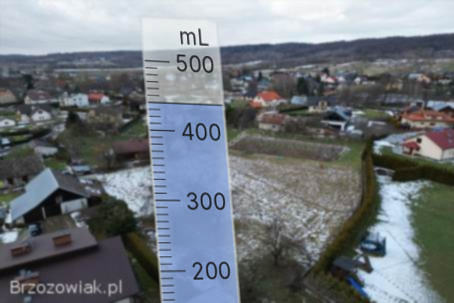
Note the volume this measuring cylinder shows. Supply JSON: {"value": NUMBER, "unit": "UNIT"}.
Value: {"value": 440, "unit": "mL"}
